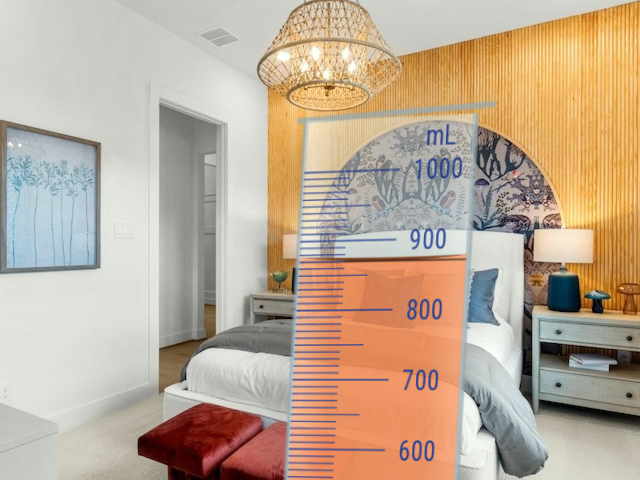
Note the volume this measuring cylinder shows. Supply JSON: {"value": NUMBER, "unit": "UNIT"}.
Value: {"value": 870, "unit": "mL"}
